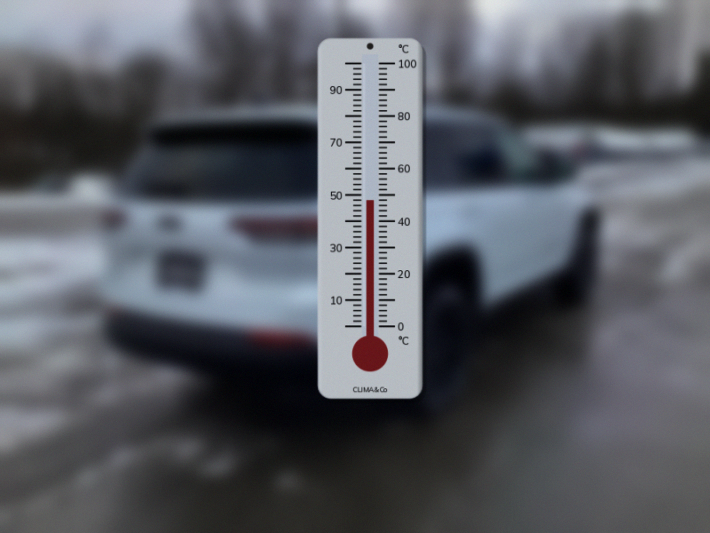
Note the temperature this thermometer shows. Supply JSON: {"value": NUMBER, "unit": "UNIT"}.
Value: {"value": 48, "unit": "°C"}
